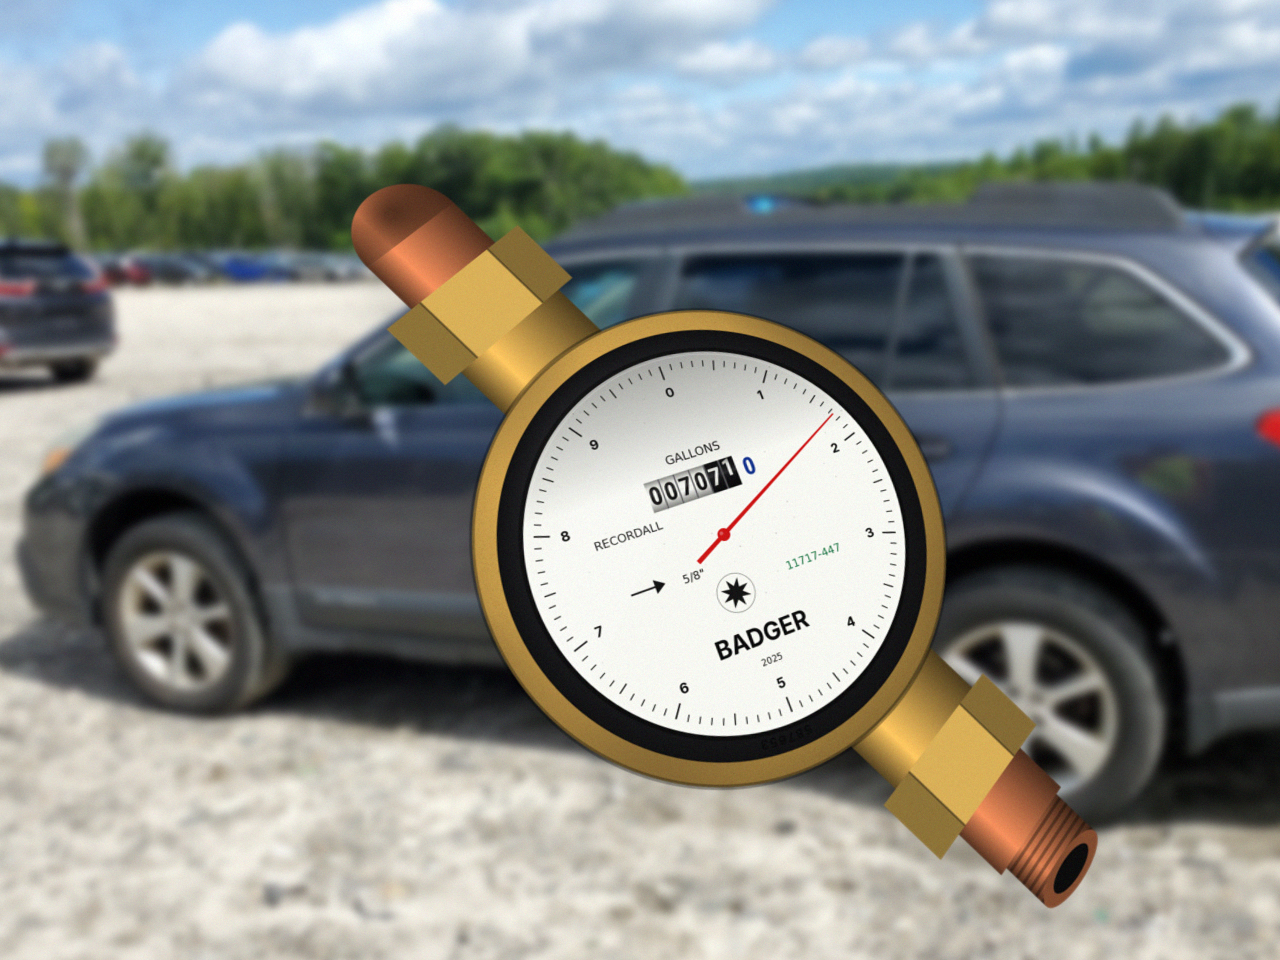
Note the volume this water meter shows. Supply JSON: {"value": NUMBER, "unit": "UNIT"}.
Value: {"value": 70711.7, "unit": "gal"}
